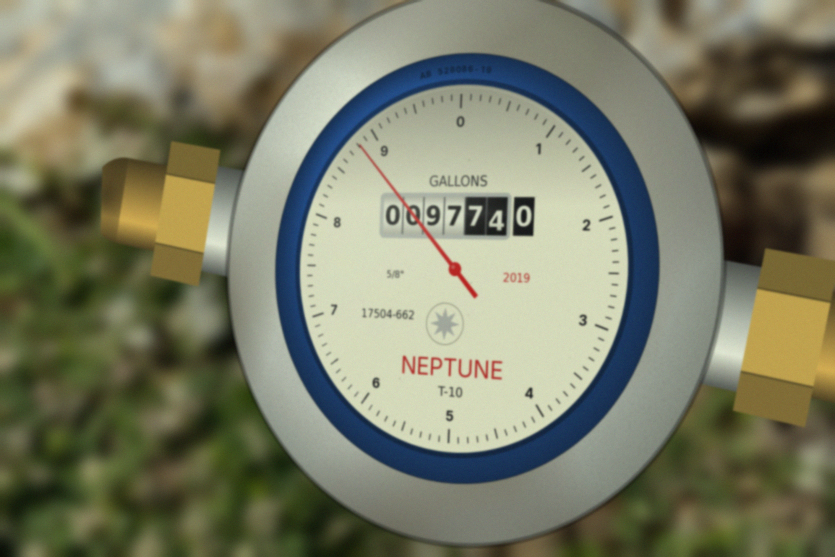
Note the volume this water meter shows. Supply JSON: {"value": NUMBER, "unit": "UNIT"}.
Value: {"value": 97738.8, "unit": "gal"}
